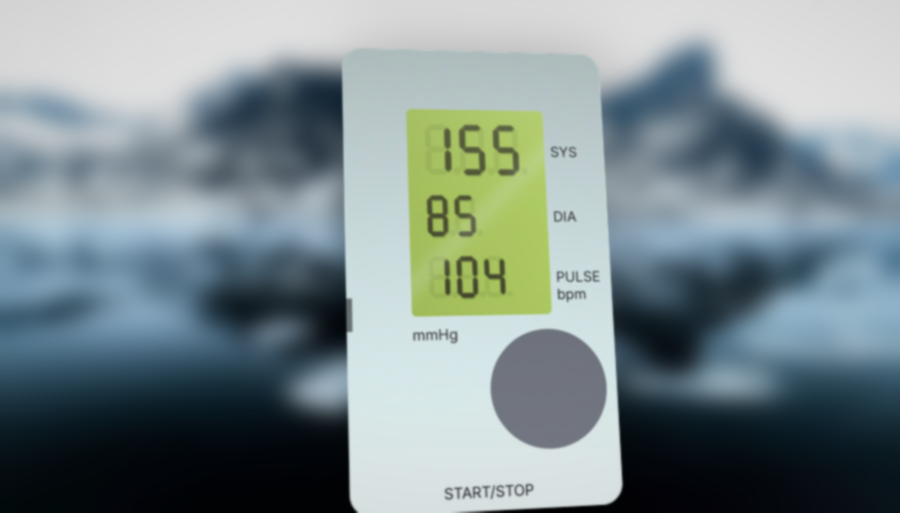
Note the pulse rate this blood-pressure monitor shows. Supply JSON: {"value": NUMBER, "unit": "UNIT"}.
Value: {"value": 104, "unit": "bpm"}
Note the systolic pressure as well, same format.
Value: {"value": 155, "unit": "mmHg"}
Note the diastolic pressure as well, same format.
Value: {"value": 85, "unit": "mmHg"}
